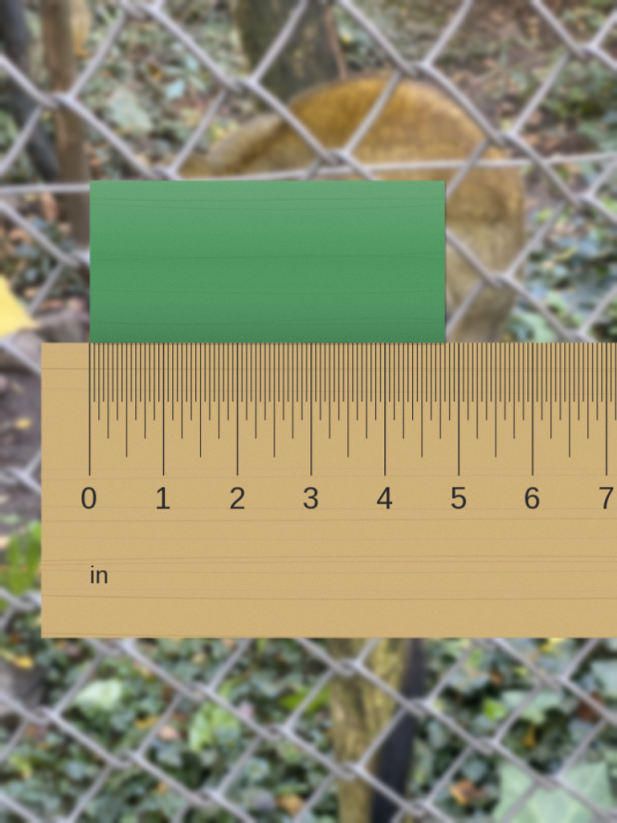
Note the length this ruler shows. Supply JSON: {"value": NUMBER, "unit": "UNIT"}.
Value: {"value": 4.8125, "unit": "in"}
